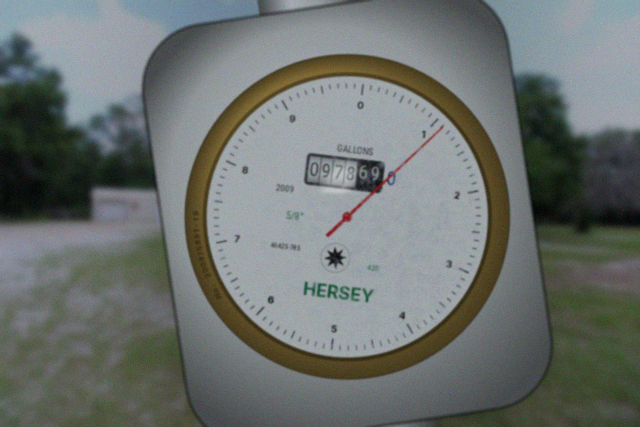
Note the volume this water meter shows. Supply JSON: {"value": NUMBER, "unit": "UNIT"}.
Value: {"value": 978691.1, "unit": "gal"}
